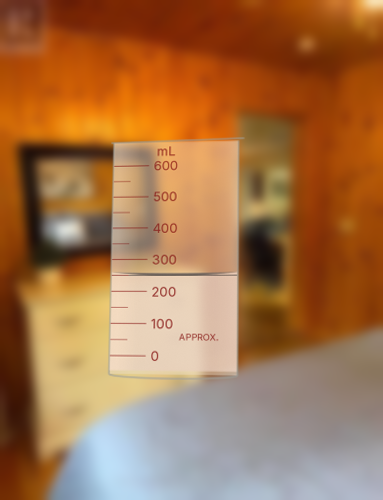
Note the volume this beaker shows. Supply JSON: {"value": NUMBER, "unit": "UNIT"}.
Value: {"value": 250, "unit": "mL"}
